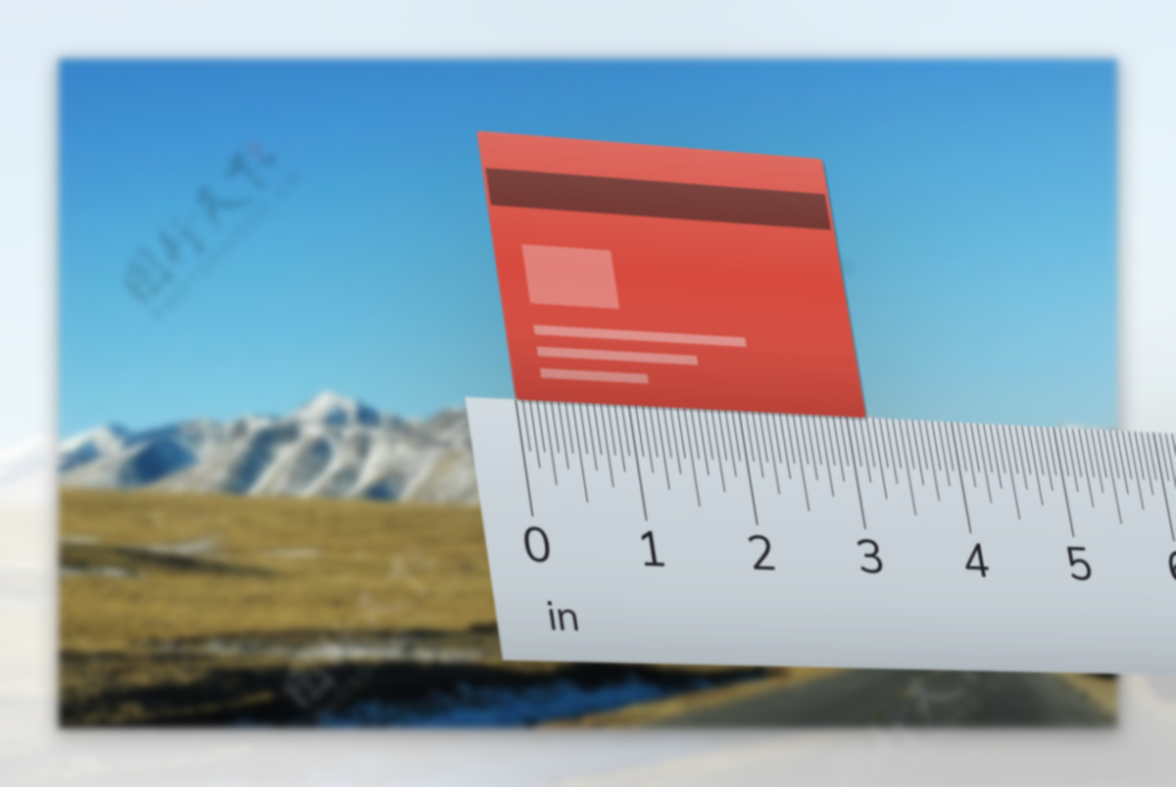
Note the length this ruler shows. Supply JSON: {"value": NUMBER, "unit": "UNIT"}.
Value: {"value": 3.1875, "unit": "in"}
